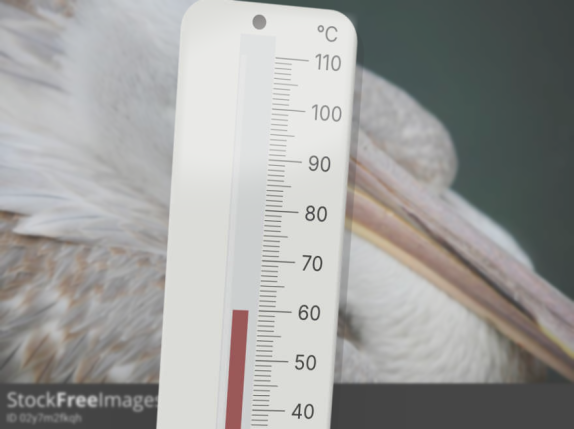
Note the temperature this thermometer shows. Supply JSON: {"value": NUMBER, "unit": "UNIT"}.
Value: {"value": 60, "unit": "°C"}
